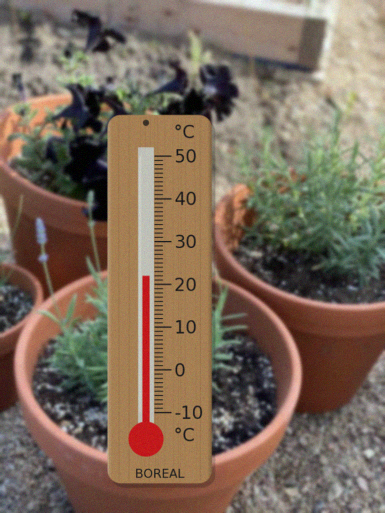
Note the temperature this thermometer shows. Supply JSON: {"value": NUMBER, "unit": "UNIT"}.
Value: {"value": 22, "unit": "°C"}
